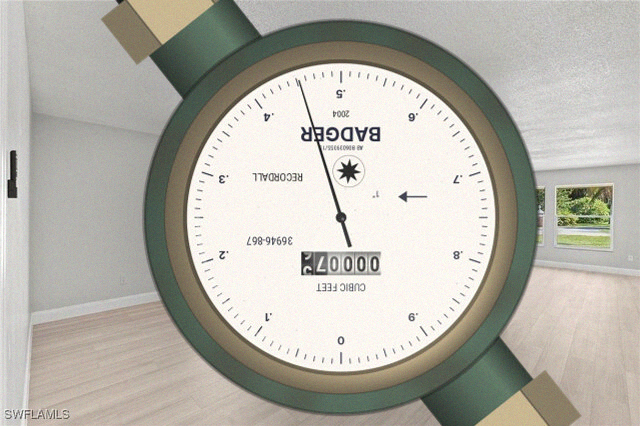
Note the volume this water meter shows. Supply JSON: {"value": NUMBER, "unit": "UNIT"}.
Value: {"value": 75.45, "unit": "ft³"}
